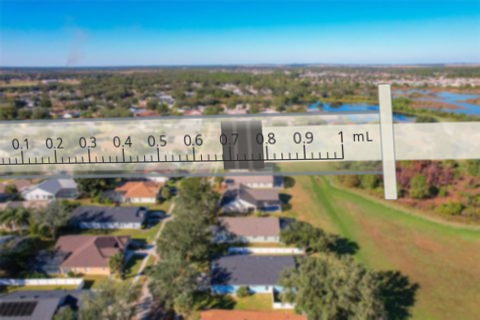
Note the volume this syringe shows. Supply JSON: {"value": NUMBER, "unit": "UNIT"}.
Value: {"value": 0.68, "unit": "mL"}
